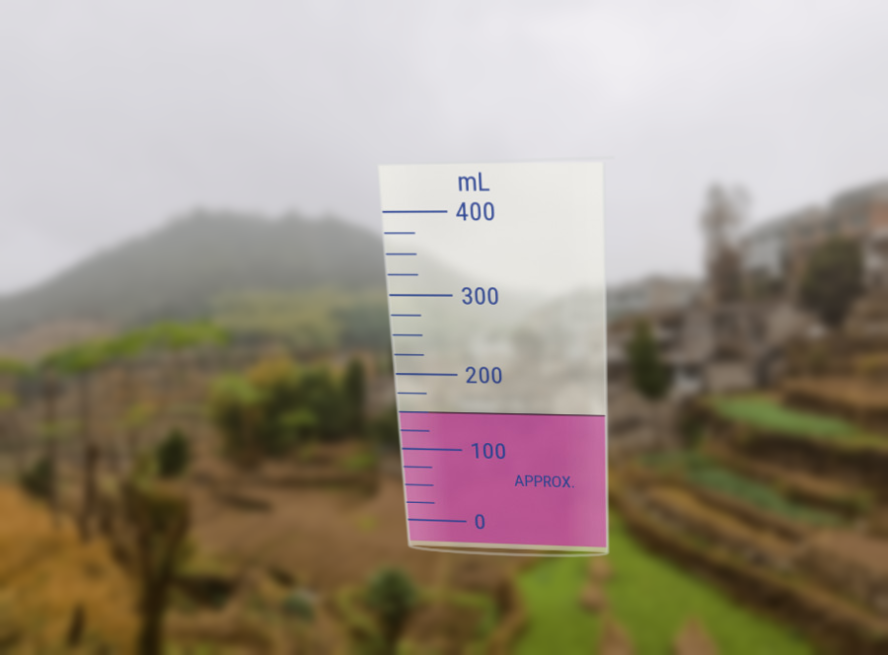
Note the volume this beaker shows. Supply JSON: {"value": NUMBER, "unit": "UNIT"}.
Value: {"value": 150, "unit": "mL"}
